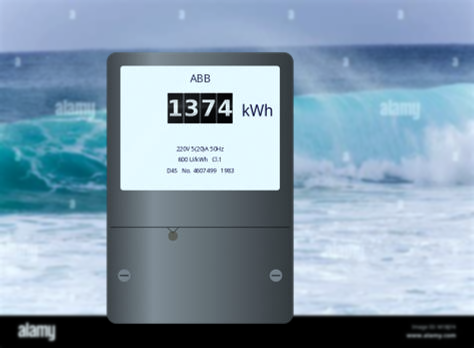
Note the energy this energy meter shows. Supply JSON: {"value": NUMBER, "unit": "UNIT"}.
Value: {"value": 1374, "unit": "kWh"}
